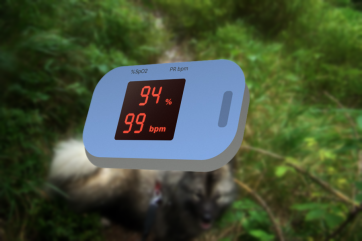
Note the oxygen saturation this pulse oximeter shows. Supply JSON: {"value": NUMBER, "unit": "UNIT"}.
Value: {"value": 94, "unit": "%"}
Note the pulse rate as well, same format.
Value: {"value": 99, "unit": "bpm"}
